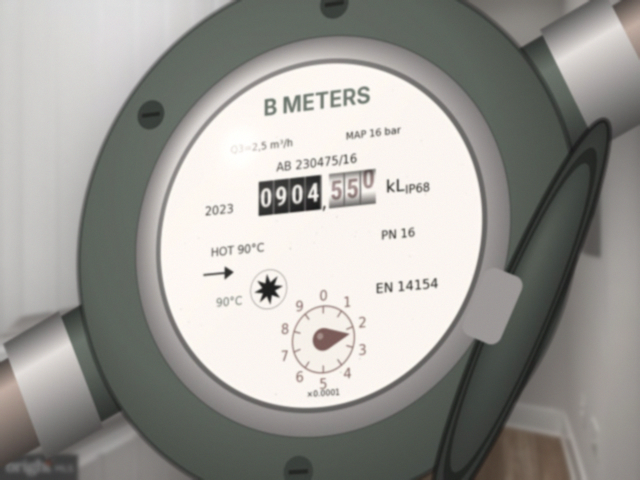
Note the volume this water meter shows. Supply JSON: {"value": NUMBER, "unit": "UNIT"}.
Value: {"value": 904.5502, "unit": "kL"}
